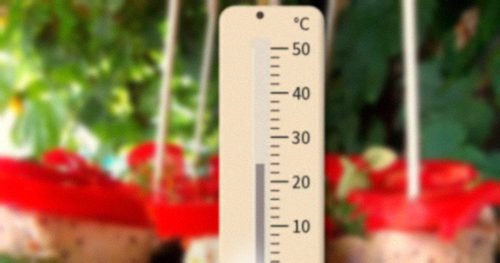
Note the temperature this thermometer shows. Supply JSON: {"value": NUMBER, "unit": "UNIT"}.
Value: {"value": 24, "unit": "°C"}
